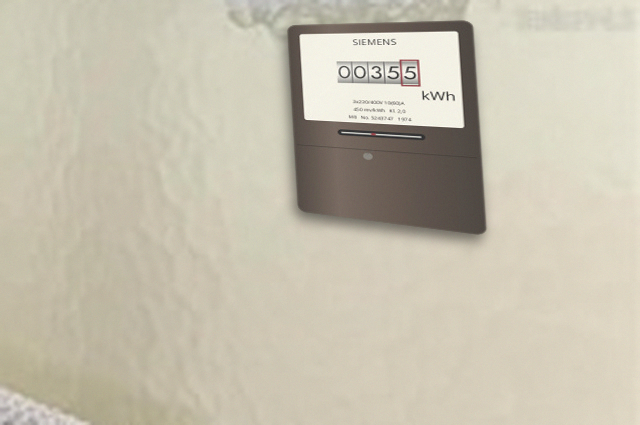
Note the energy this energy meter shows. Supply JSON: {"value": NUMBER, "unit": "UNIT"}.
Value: {"value": 35.5, "unit": "kWh"}
